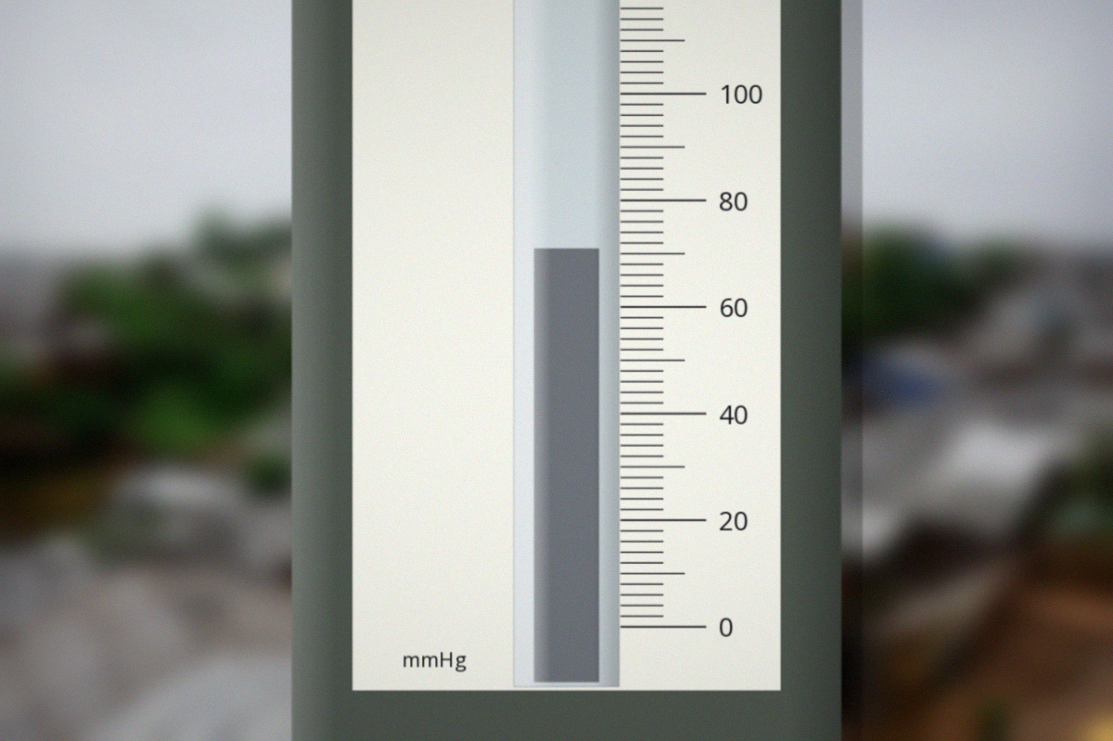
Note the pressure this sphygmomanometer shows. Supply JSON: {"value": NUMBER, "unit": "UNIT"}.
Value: {"value": 71, "unit": "mmHg"}
